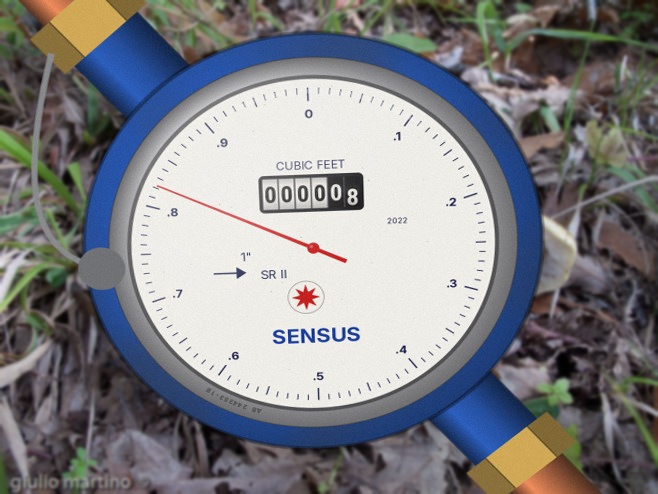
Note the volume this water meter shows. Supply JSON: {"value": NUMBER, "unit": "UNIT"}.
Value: {"value": 7.82, "unit": "ft³"}
